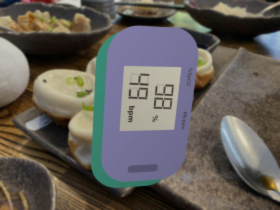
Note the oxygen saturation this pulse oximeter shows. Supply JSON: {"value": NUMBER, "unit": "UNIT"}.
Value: {"value": 98, "unit": "%"}
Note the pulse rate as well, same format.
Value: {"value": 49, "unit": "bpm"}
